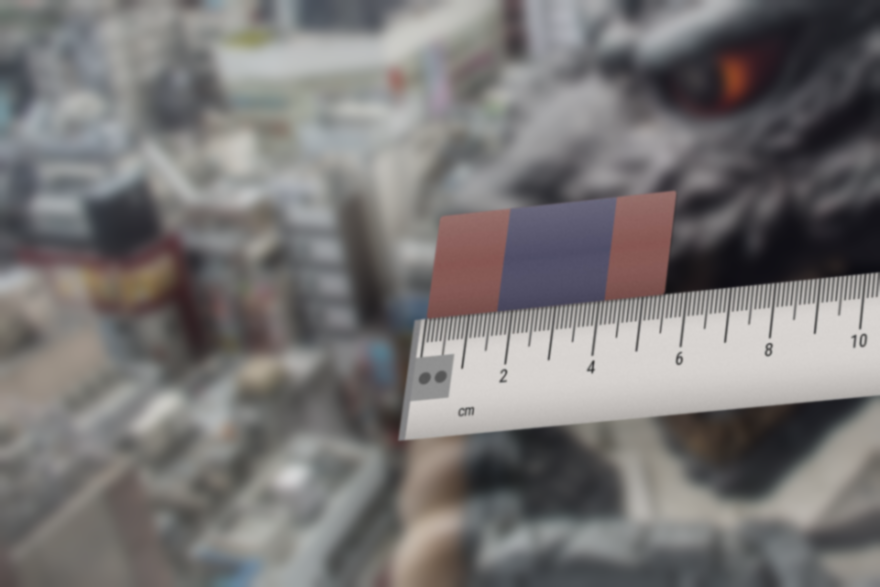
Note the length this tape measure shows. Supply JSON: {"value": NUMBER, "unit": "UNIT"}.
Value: {"value": 5.5, "unit": "cm"}
